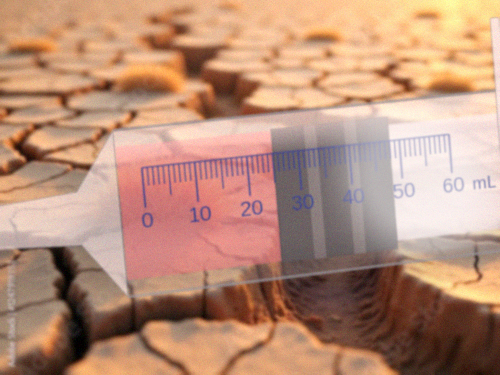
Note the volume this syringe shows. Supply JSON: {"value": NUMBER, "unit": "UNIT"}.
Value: {"value": 25, "unit": "mL"}
